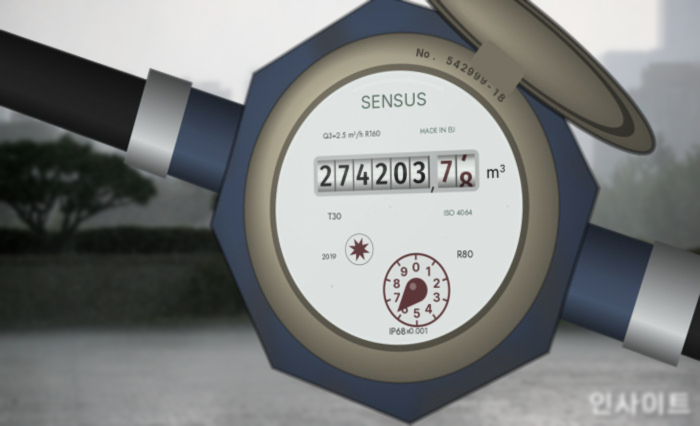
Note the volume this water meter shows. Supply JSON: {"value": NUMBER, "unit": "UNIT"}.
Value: {"value": 274203.776, "unit": "m³"}
